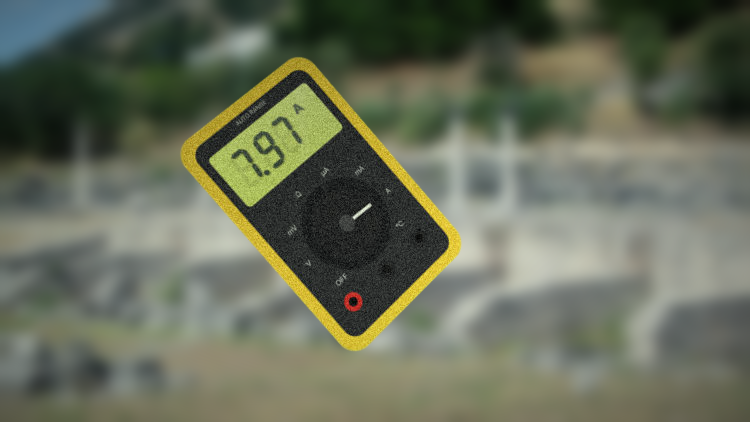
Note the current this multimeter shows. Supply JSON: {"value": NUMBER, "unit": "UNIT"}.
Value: {"value": 7.97, "unit": "A"}
